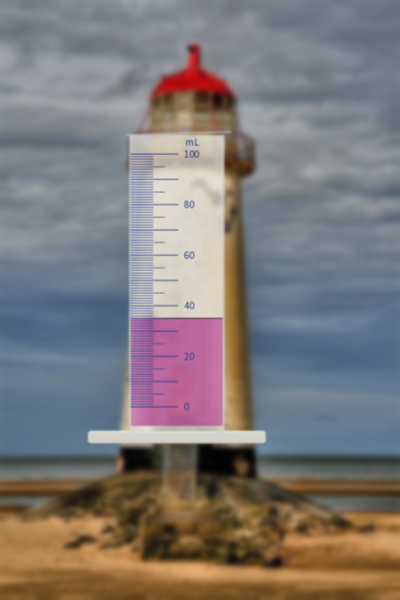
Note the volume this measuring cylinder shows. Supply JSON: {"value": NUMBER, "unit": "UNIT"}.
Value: {"value": 35, "unit": "mL"}
